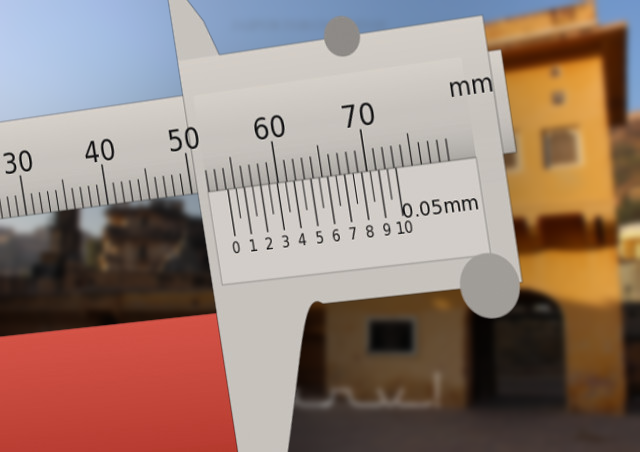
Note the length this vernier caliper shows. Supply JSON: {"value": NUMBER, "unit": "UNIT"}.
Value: {"value": 54.2, "unit": "mm"}
